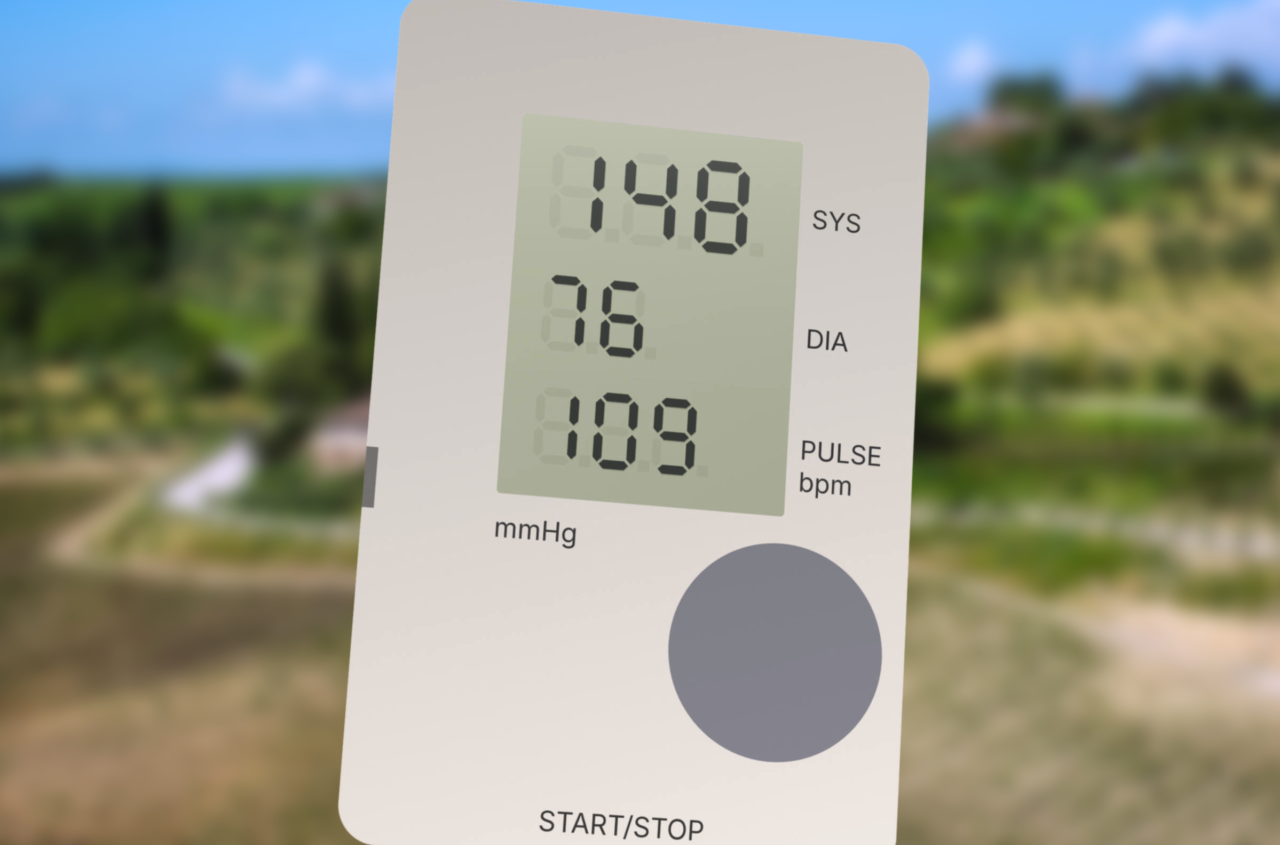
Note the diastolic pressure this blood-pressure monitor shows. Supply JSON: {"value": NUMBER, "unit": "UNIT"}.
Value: {"value": 76, "unit": "mmHg"}
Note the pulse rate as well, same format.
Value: {"value": 109, "unit": "bpm"}
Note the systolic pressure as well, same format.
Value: {"value": 148, "unit": "mmHg"}
